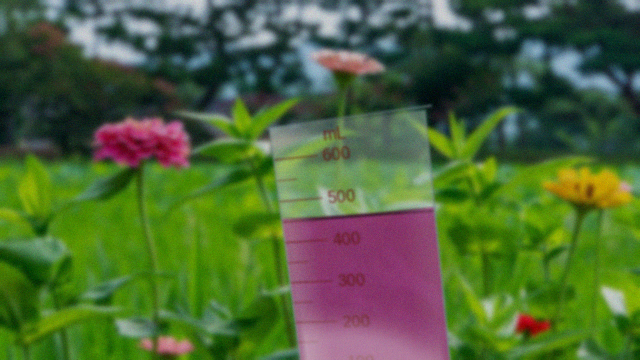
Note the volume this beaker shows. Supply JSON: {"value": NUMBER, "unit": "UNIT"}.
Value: {"value": 450, "unit": "mL"}
